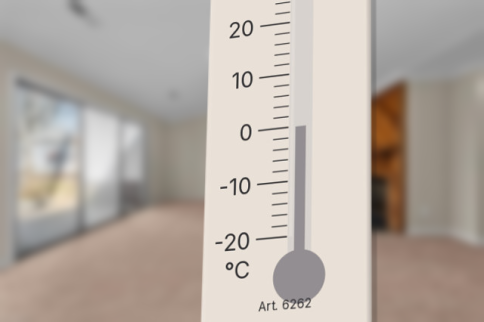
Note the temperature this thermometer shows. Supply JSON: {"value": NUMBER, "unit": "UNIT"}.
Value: {"value": 0, "unit": "°C"}
